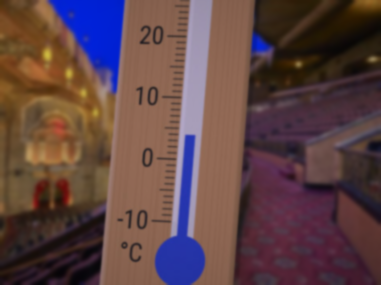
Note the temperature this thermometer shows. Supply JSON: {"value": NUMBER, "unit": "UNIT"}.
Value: {"value": 4, "unit": "°C"}
